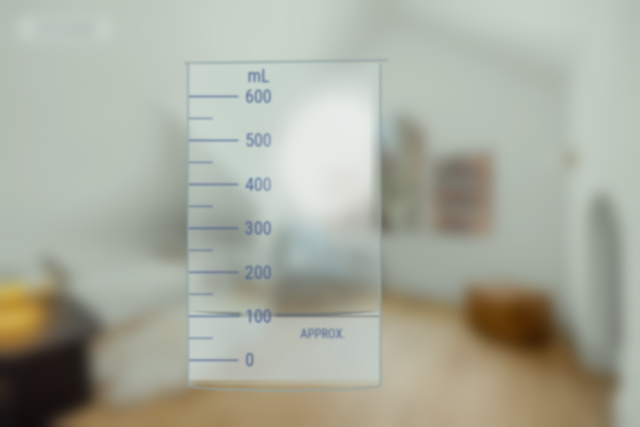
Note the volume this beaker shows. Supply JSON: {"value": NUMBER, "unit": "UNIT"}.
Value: {"value": 100, "unit": "mL"}
